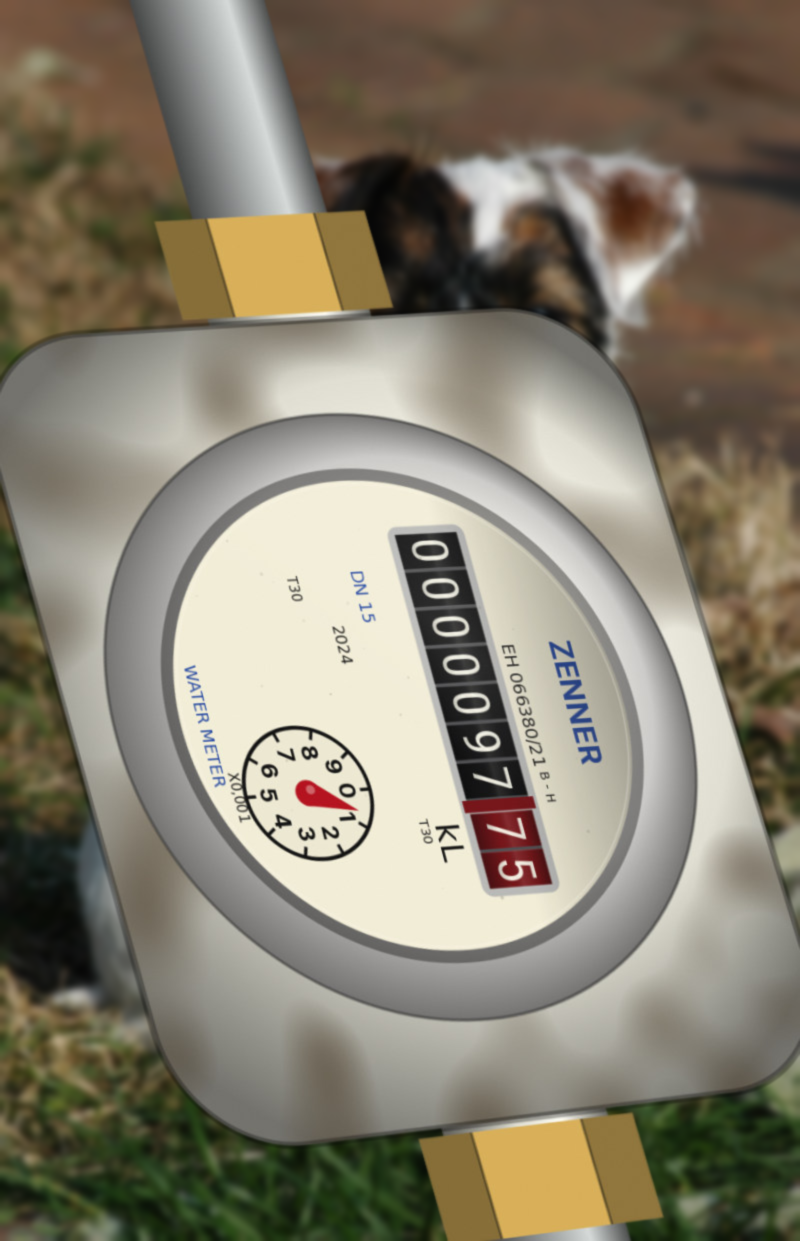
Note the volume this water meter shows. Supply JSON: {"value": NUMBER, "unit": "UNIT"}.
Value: {"value": 97.750, "unit": "kL"}
